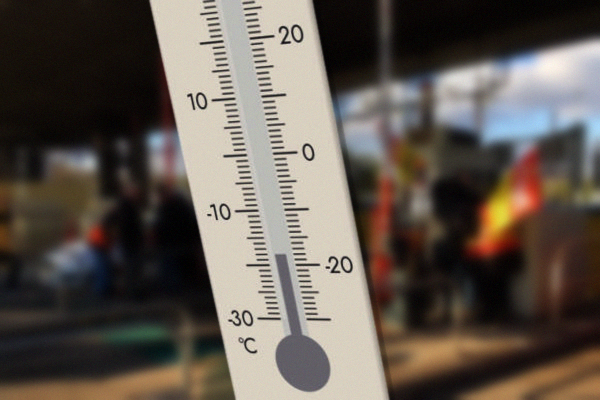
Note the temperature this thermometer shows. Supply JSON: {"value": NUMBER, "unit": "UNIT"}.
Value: {"value": -18, "unit": "°C"}
